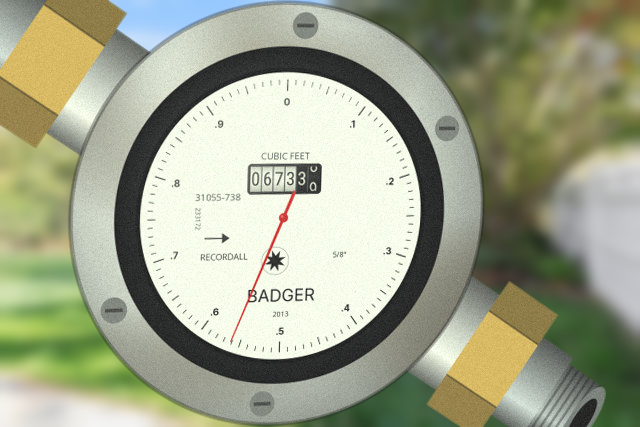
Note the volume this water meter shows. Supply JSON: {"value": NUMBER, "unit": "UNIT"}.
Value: {"value": 67338.56, "unit": "ft³"}
